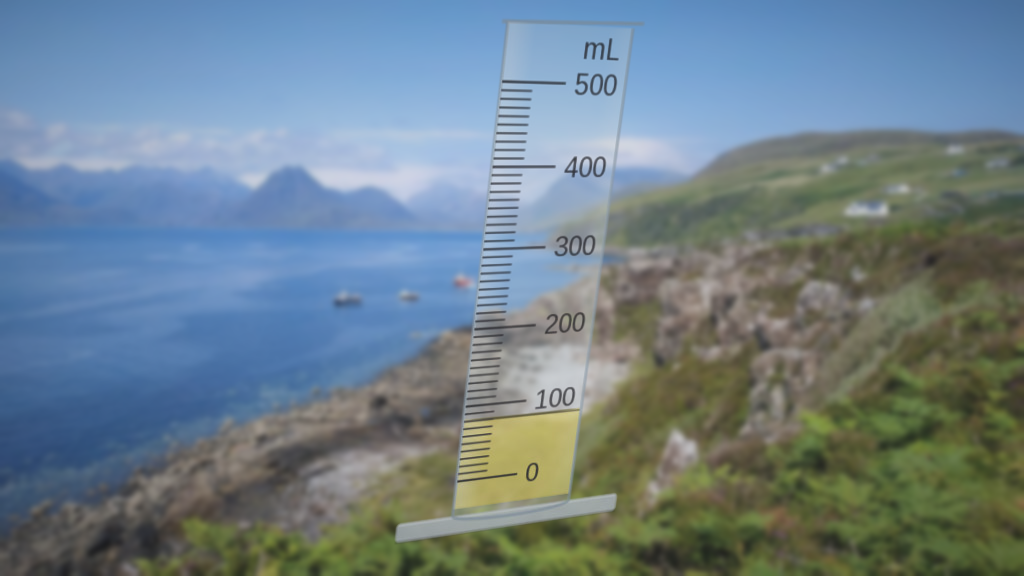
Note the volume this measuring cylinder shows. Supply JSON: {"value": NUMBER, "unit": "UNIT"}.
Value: {"value": 80, "unit": "mL"}
